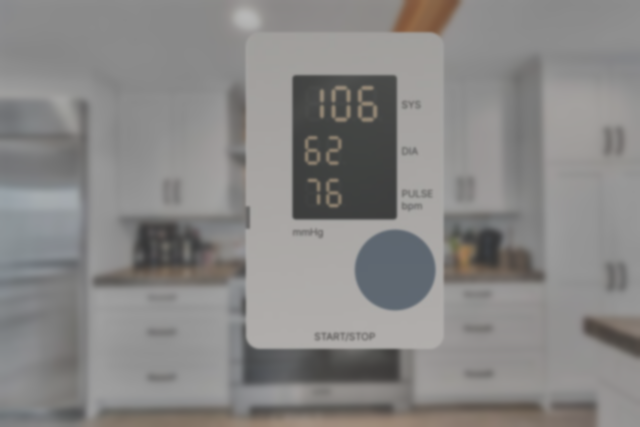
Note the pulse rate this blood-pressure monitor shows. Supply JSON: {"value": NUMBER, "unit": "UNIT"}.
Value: {"value": 76, "unit": "bpm"}
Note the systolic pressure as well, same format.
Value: {"value": 106, "unit": "mmHg"}
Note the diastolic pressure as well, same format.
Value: {"value": 62, "unit": "mmHg"}
